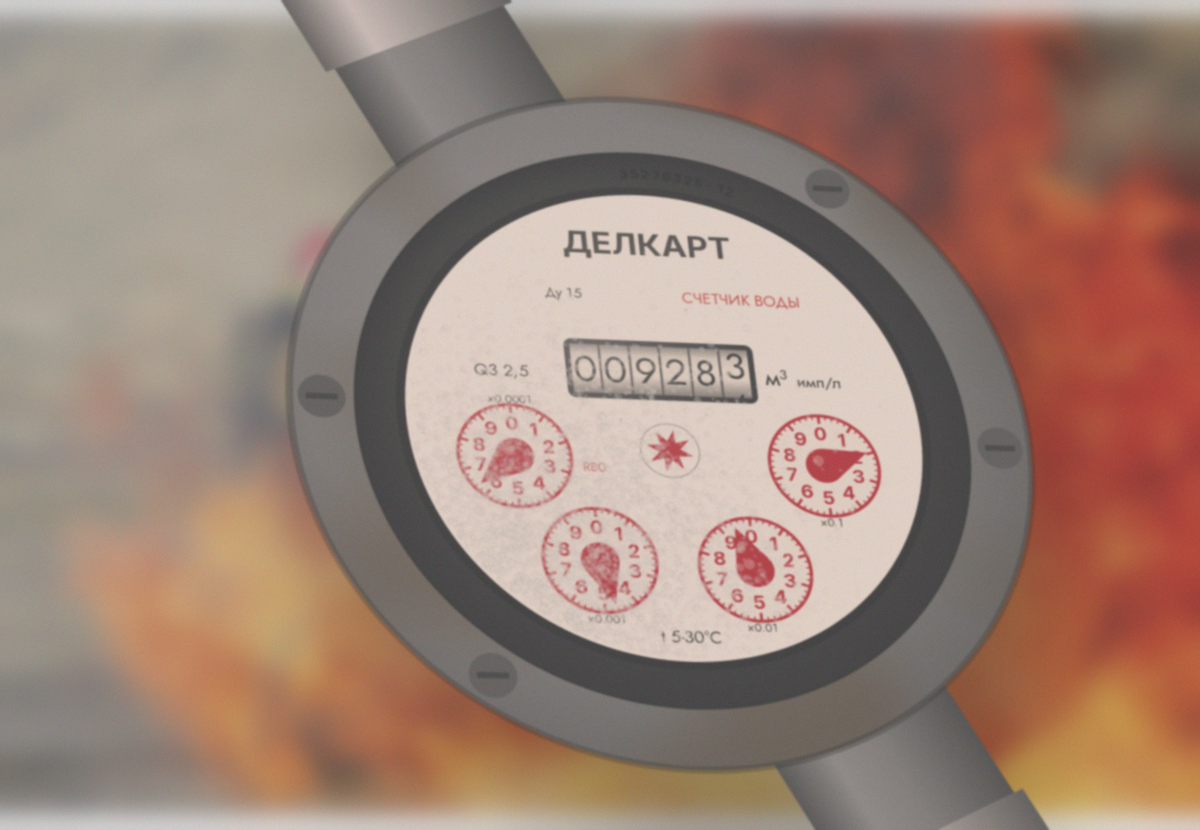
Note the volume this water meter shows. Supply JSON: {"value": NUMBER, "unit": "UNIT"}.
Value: {"value": 9283.1946, "unit": "m³"}
